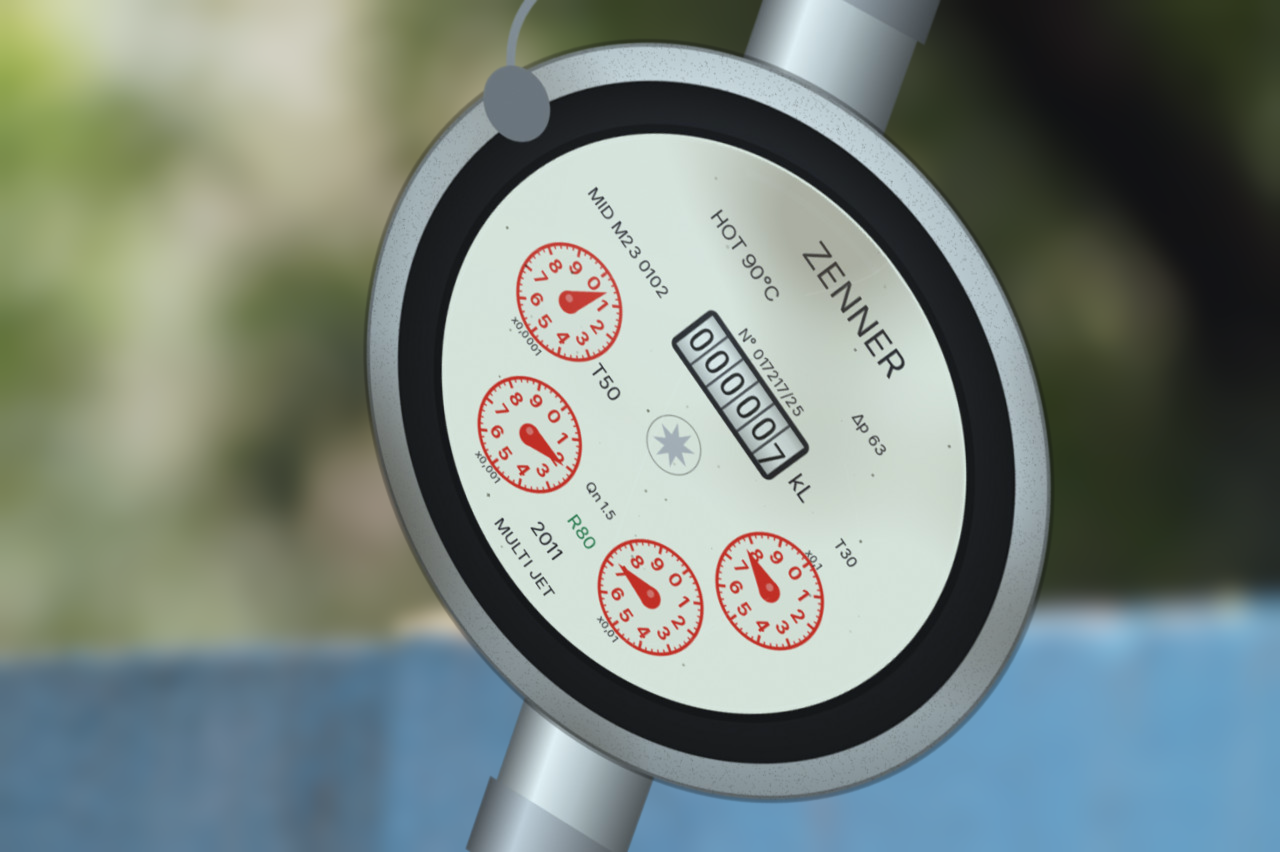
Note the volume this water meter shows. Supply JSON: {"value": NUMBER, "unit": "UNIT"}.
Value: {"value": 6.7720, "unit": "kL"}
